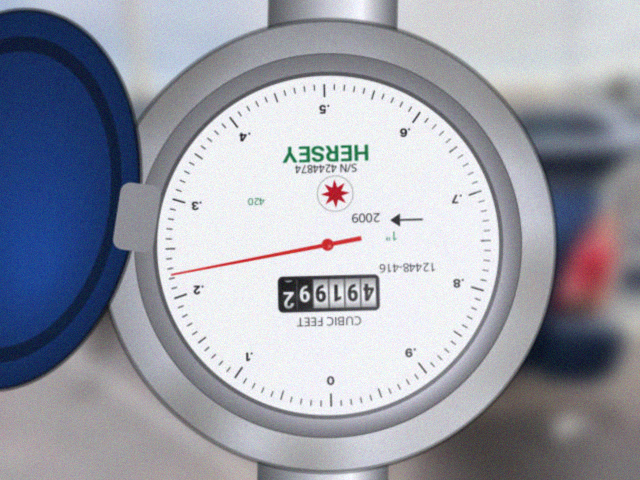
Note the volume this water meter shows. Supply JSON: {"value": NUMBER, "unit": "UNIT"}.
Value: {"value": 491992.22, "unit": "ft³"}
